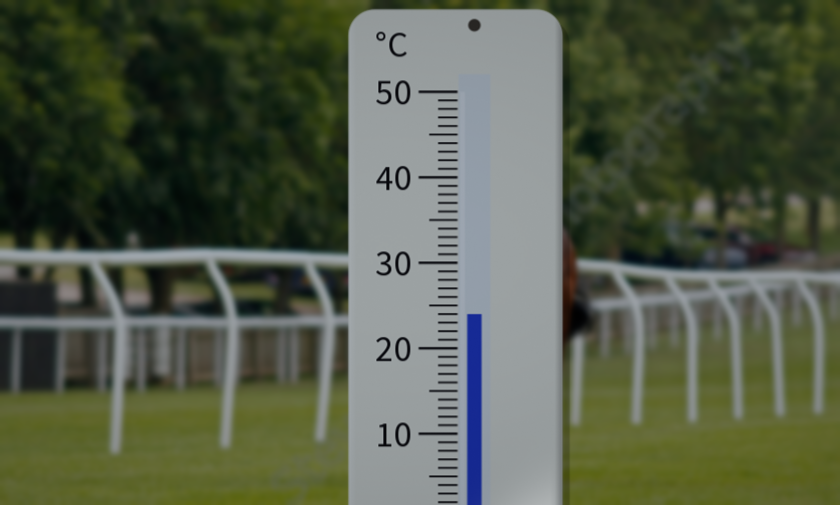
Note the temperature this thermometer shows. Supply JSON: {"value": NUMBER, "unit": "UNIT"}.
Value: {"value": 24, "unit": "°C"}
